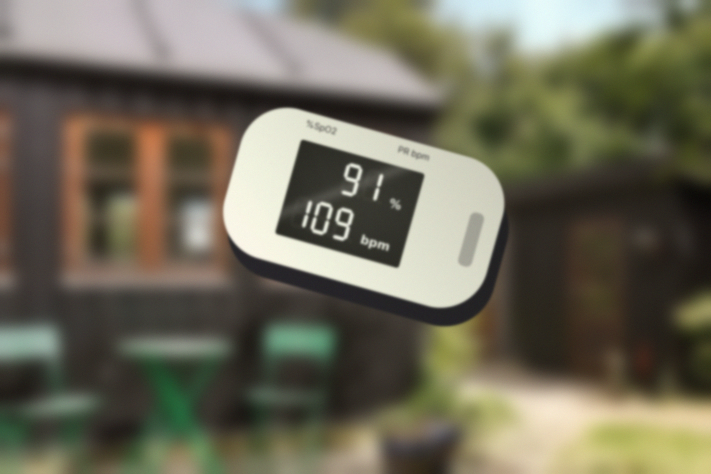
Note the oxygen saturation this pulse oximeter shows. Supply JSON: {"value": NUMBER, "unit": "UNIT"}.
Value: {"value": 91, "unit": "%"}
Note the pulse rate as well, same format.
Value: {"value": 109, "unit": "bpm"}
